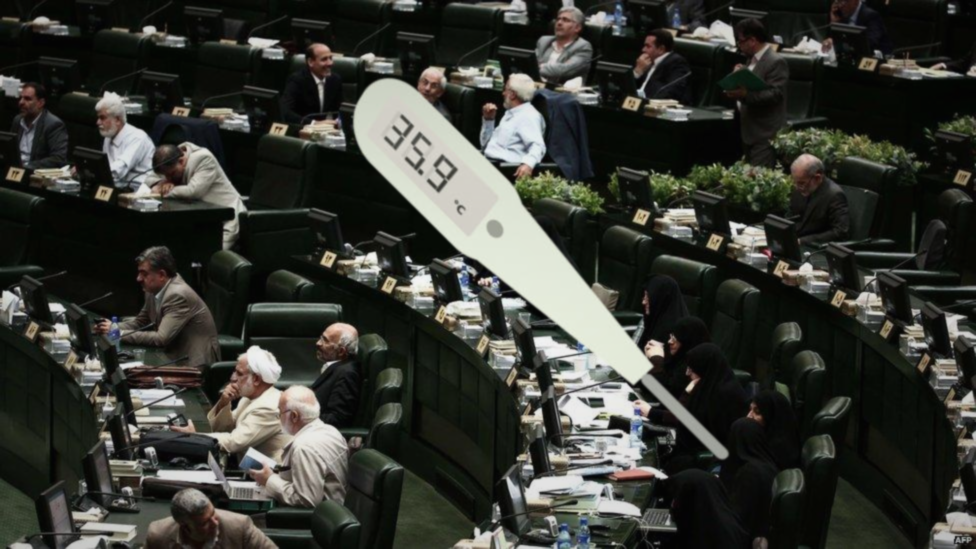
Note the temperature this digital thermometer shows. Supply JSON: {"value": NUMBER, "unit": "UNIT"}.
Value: {"value": 35.9, "unit": "°C"}
